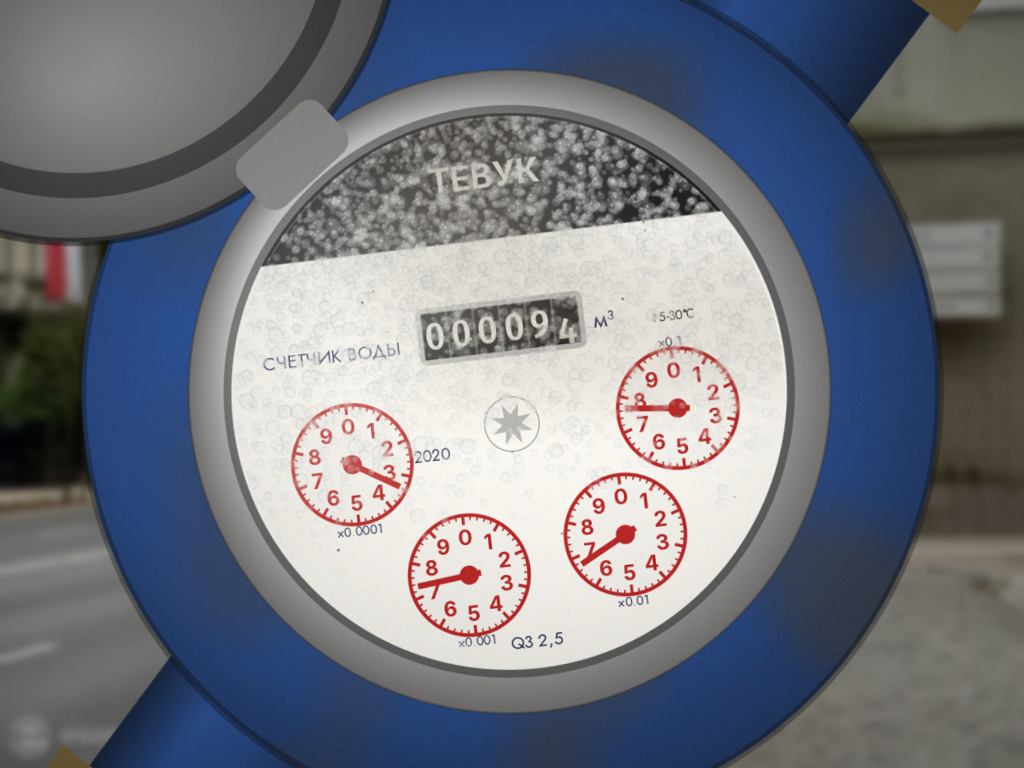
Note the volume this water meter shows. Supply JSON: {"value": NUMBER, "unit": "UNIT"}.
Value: {"value": 93.7673, "unit": "m³"}
